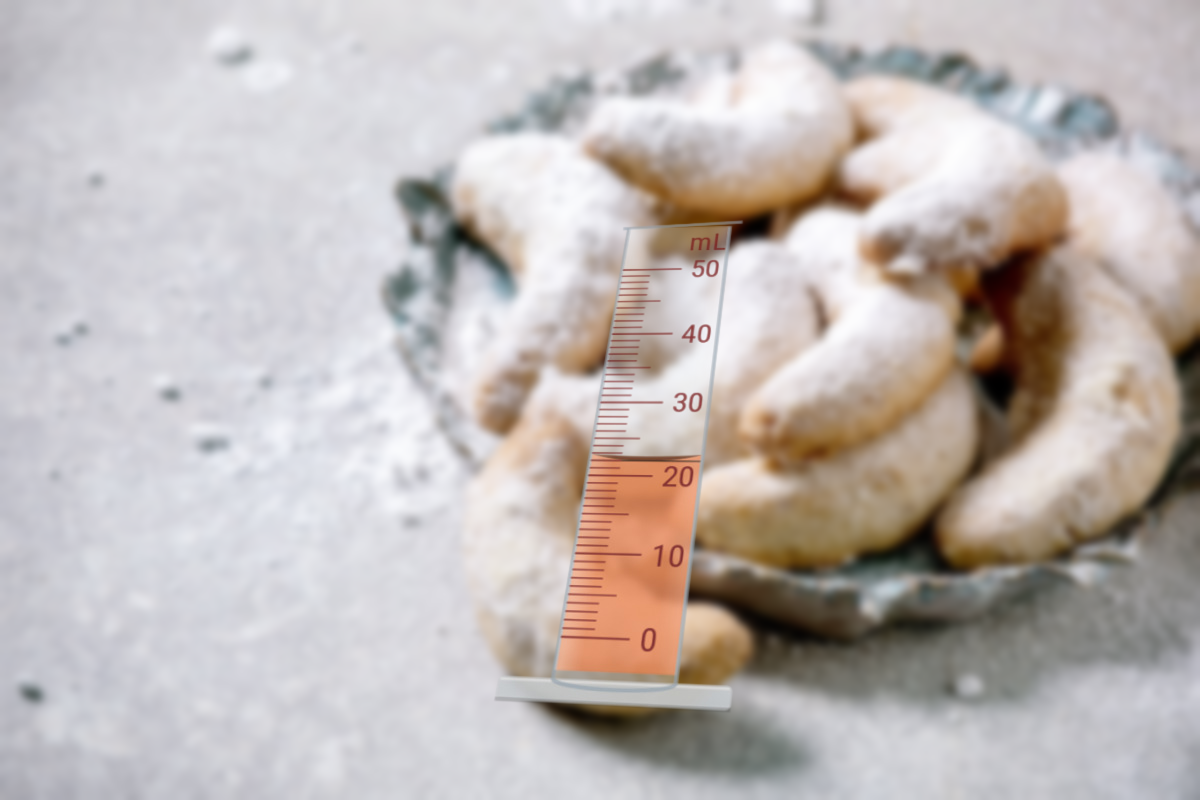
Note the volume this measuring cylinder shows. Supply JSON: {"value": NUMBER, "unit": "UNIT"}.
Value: {"value": 22, "unit": "mL"}
